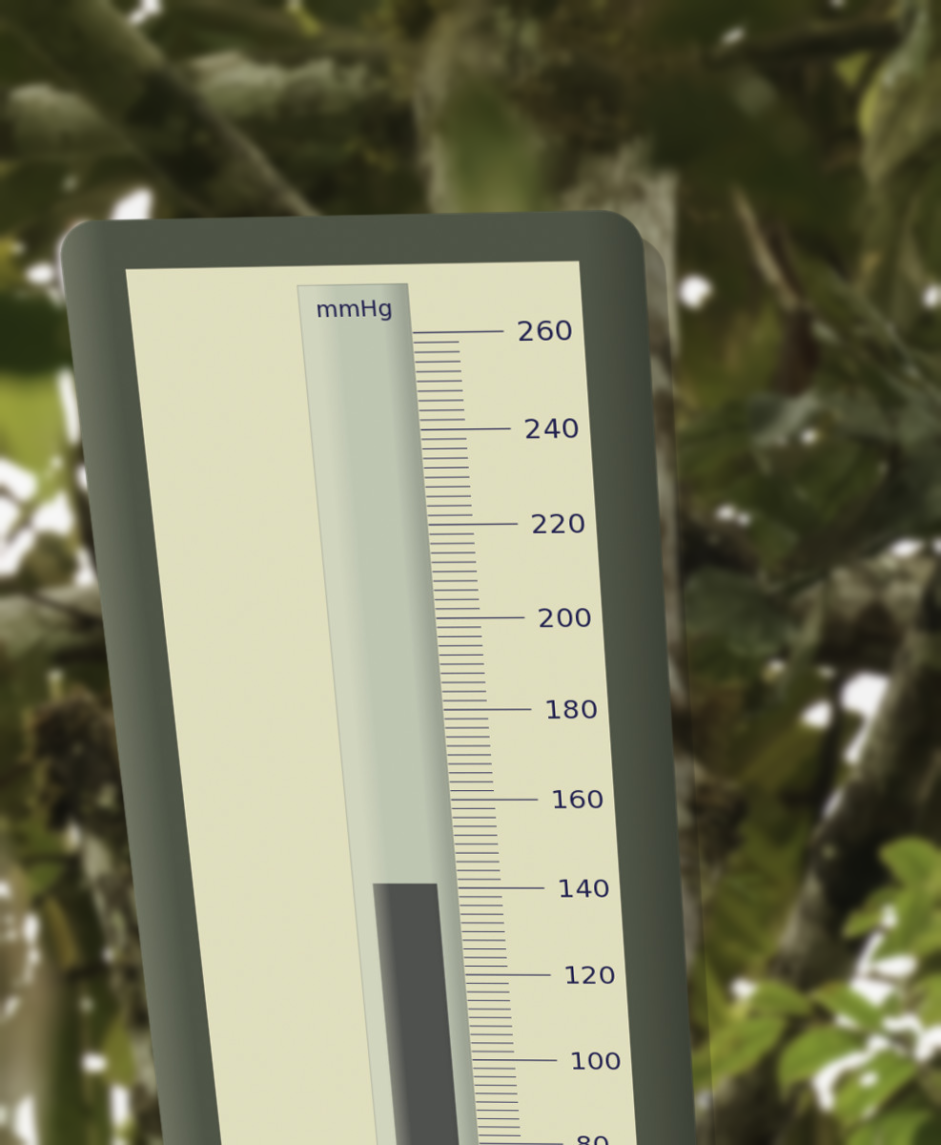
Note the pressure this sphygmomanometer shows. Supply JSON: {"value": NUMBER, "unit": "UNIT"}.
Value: {"value": 141, "unit": "mmHg"}
